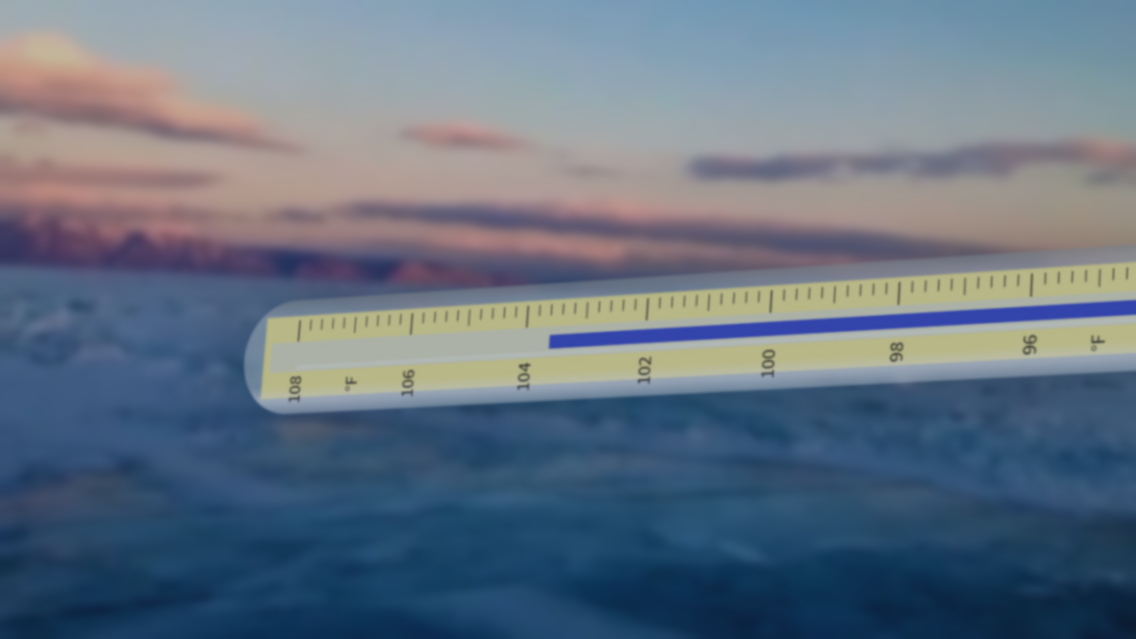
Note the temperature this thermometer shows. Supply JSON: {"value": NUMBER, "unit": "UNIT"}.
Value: {"value": 103.6, "unit": "°F"}
